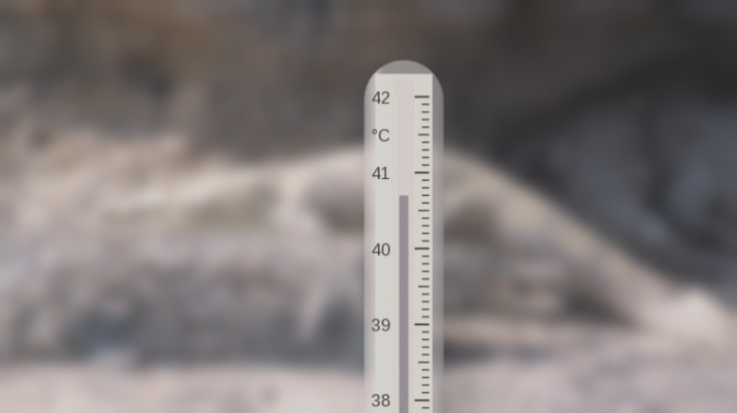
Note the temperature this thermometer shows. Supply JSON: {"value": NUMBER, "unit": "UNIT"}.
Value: {"value": 40.7, "unit": "°C"}
